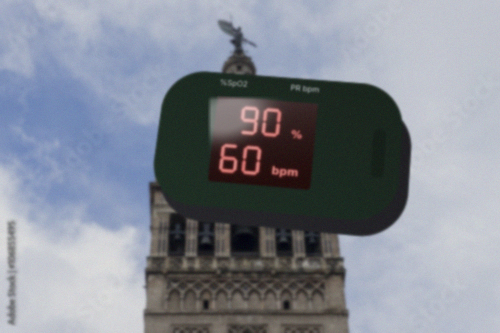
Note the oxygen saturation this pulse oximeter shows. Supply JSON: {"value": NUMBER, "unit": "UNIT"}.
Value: {"value": 90, "unit": "%"}
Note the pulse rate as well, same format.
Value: {"value": 60, "unit": "bpm"}
